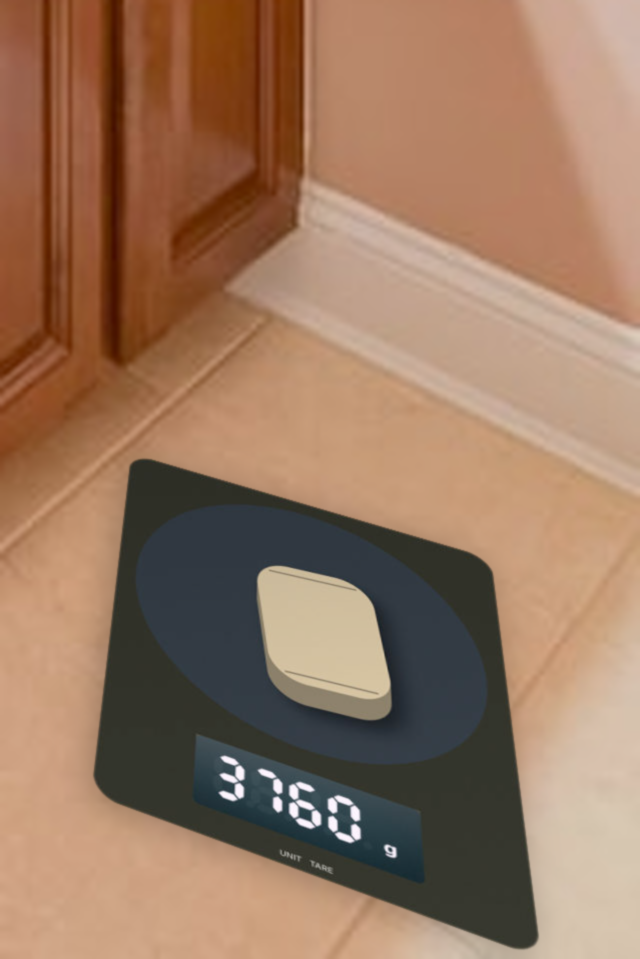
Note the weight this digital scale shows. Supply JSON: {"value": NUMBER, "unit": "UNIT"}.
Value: {"value": 3760, "unit": "g"}
